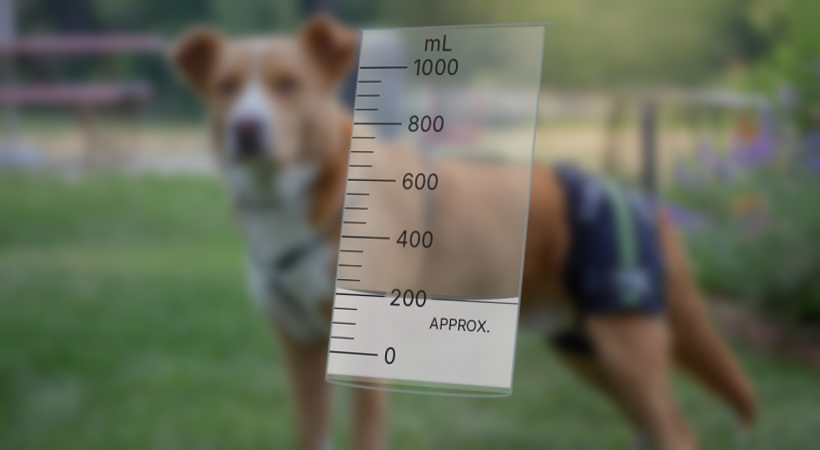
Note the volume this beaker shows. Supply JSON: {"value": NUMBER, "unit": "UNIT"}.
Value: {"value": 200, "unit": "mL"}
